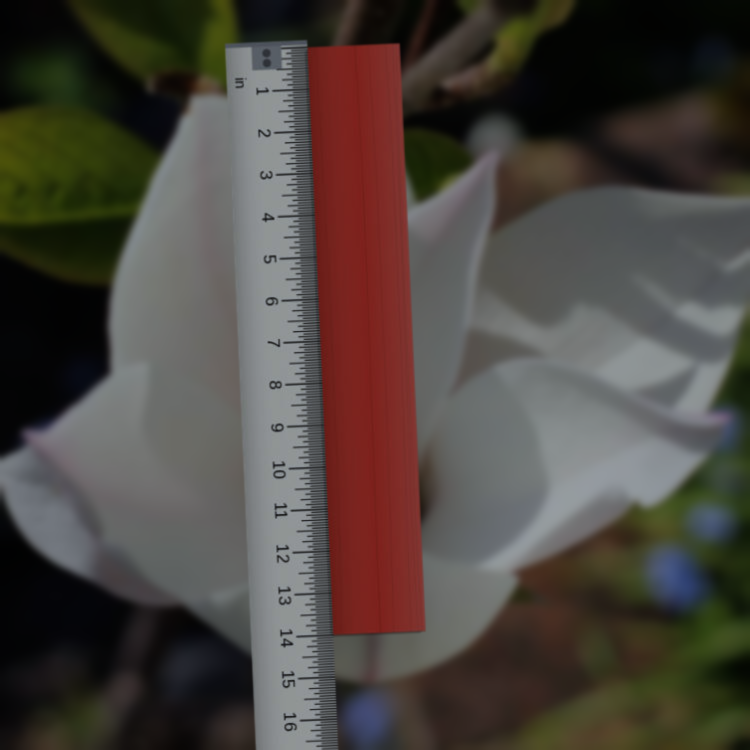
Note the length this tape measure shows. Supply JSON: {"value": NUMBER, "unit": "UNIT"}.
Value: {"value": 14, "unit": "in"}
